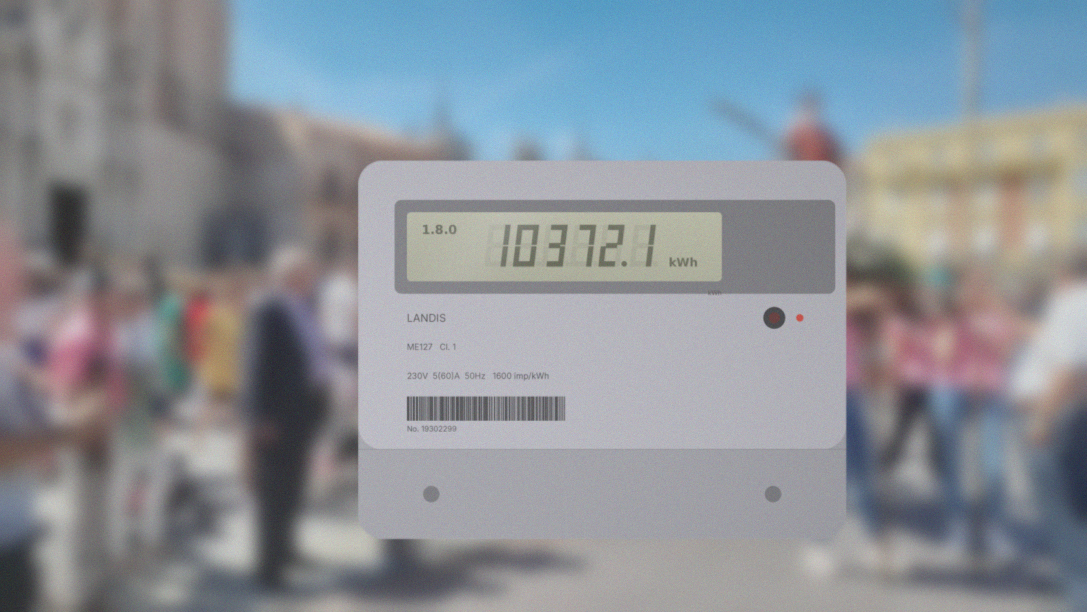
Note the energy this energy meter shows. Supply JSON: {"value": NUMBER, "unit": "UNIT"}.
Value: {"value": 10372.1, "unit": "kWh"}
